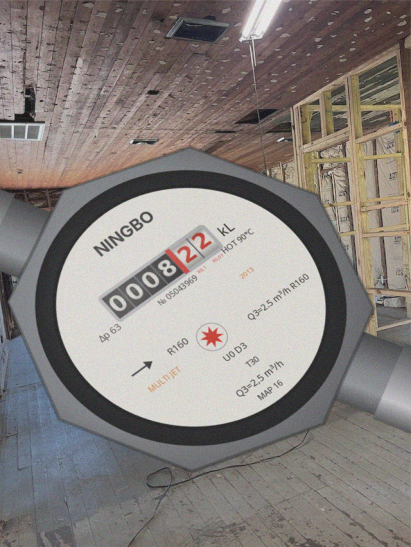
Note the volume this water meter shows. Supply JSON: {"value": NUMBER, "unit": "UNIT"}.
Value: {"value": 8.22, "unit": "kL"}
